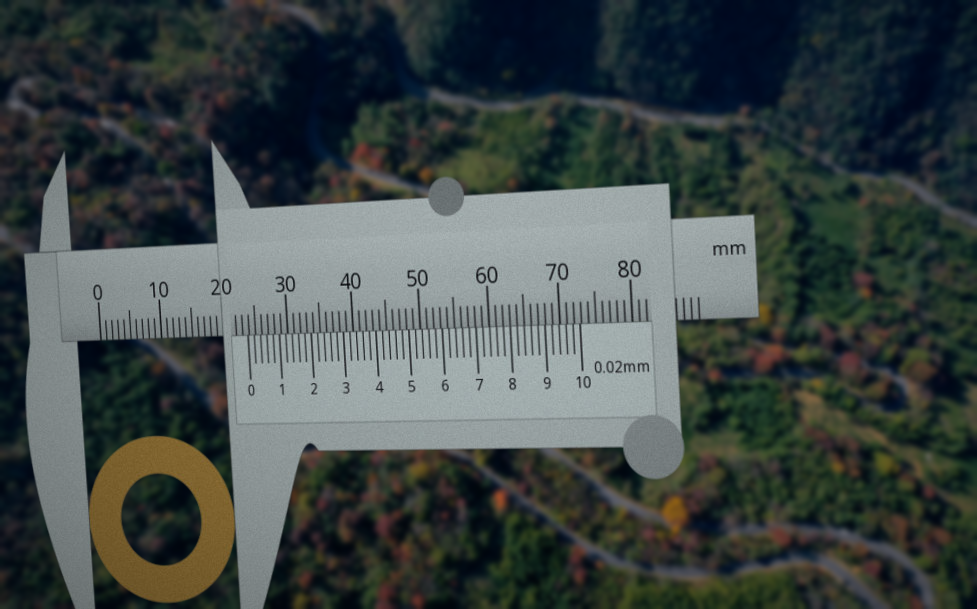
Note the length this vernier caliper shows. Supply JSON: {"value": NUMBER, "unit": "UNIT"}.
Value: {"value": 23.8, "unit": "mm"}
